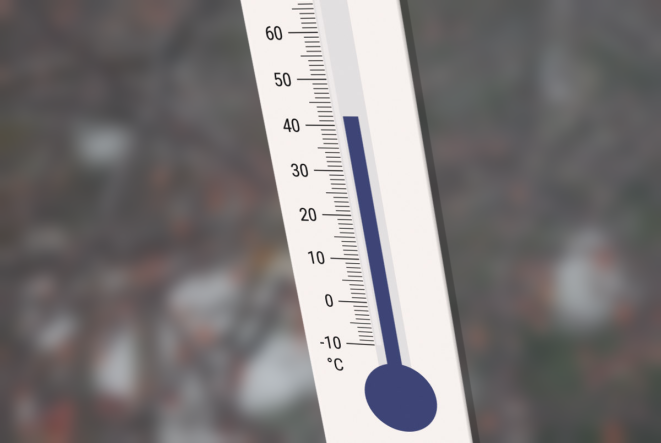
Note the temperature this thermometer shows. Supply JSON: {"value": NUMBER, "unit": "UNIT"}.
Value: {"value": 42, "unit": "°C"}
